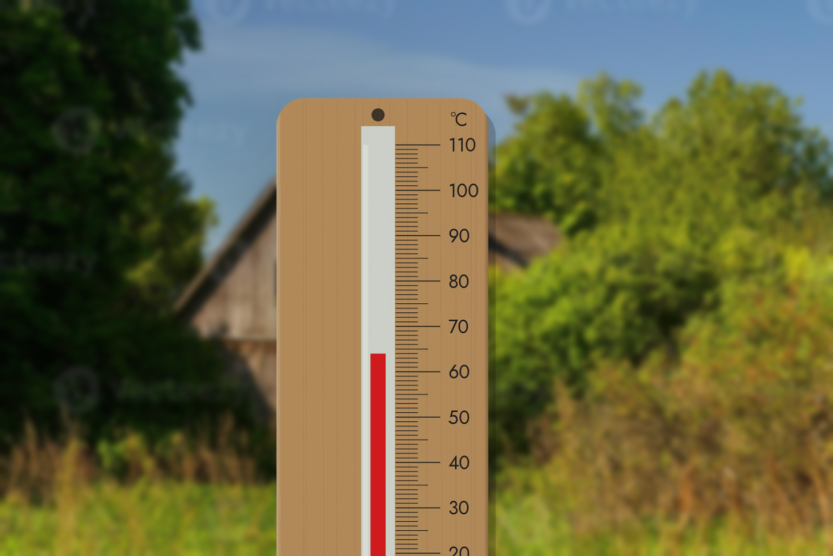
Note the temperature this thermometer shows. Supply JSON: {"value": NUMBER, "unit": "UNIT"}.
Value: {"value": 64, "unit": "°C"}
